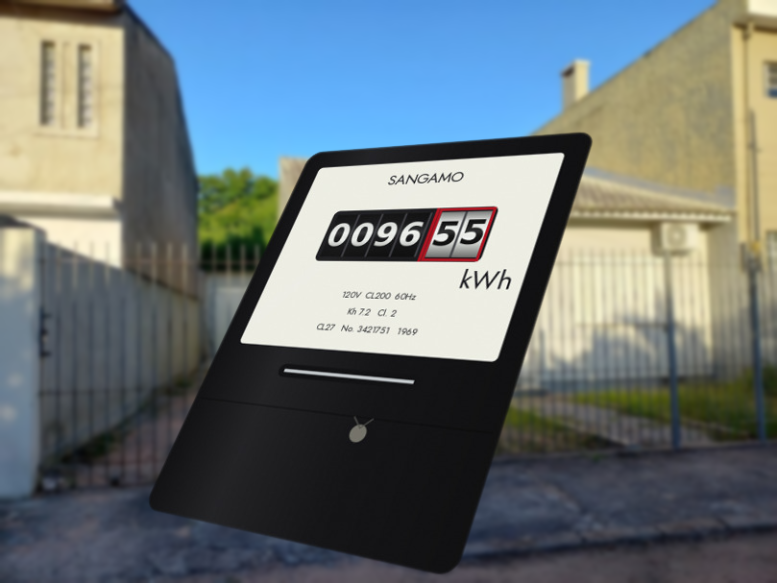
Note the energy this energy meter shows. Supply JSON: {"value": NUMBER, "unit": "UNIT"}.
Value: {"value": 96.55, "unit": "kWh"}
